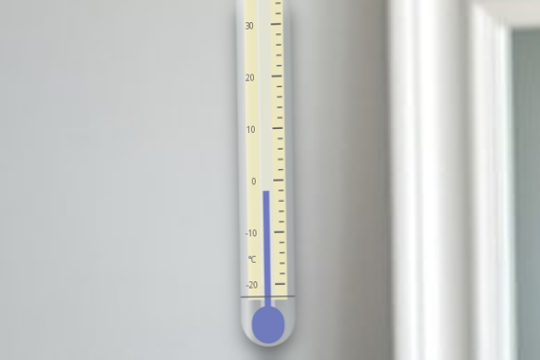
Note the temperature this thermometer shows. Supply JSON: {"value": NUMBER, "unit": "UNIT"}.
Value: {"value": -2, "unit": "°C"}
